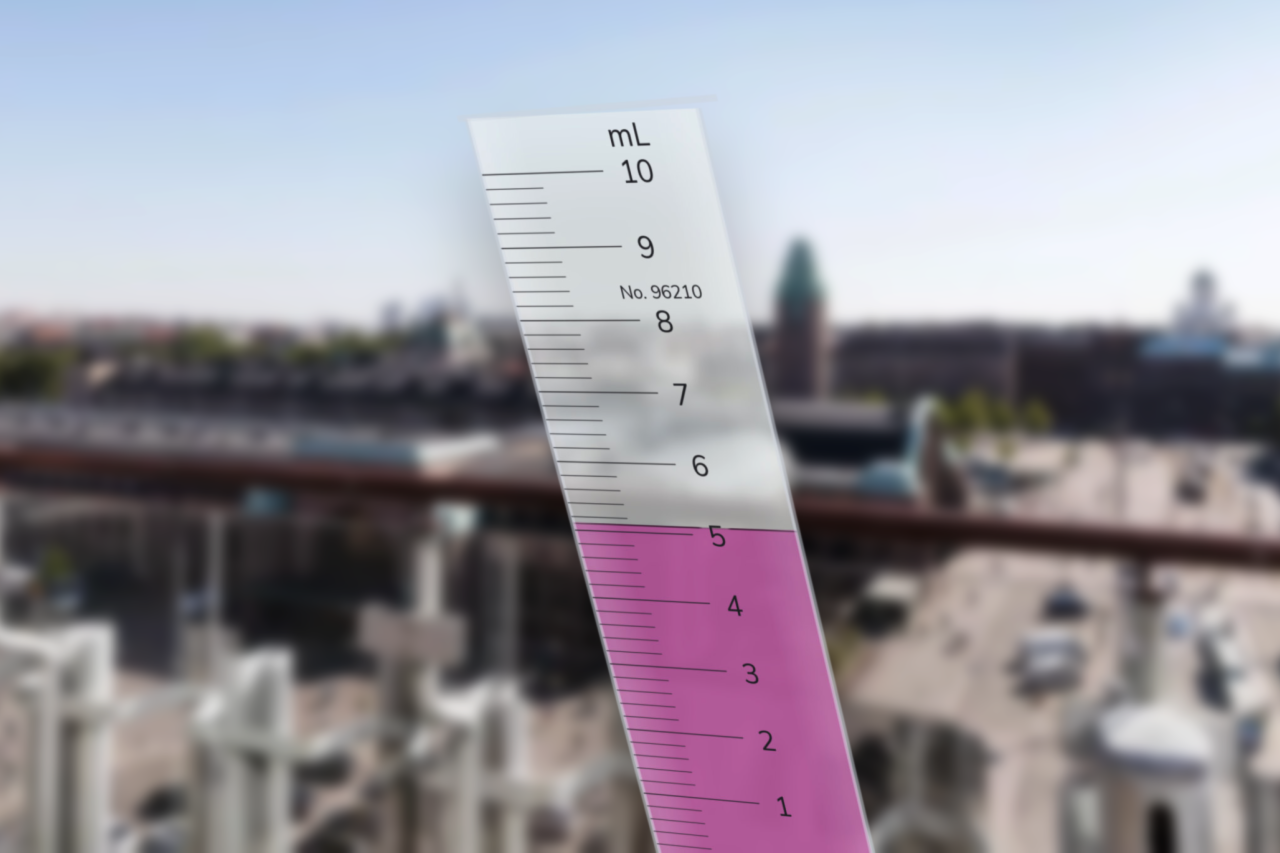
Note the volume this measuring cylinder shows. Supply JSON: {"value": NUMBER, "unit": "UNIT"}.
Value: {"value": 5.1, "unit": "mL"}
